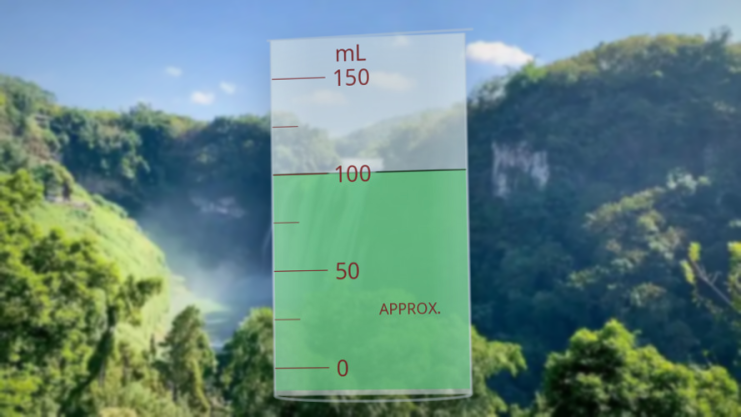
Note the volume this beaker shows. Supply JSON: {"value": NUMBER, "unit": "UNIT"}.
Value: {"value": 100, "unit": "mL"}
